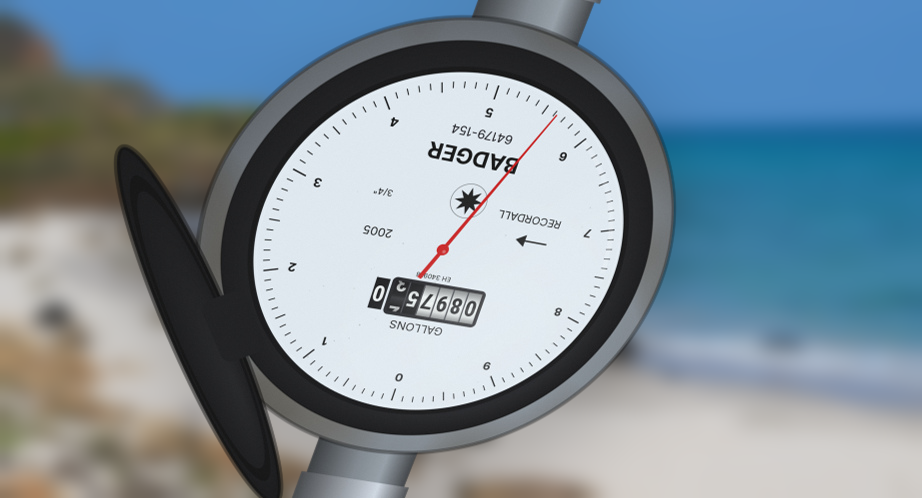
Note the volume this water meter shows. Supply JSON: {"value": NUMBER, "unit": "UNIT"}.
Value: {"value": 897525.6, "unit": "gal"}
